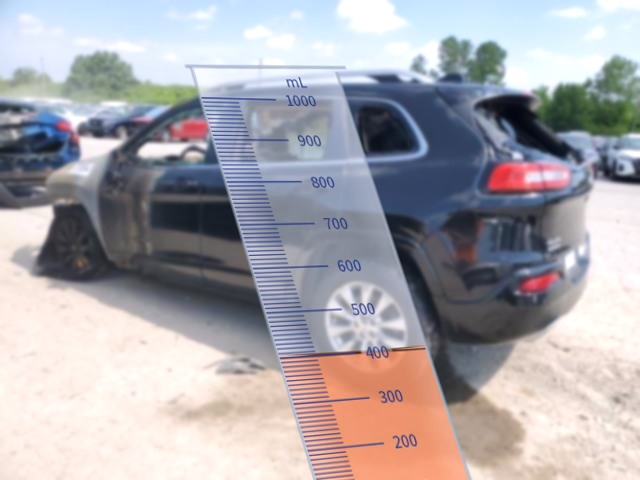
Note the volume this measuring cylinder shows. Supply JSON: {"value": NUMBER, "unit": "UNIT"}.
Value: {"value": 400, "unit": "mL"}
